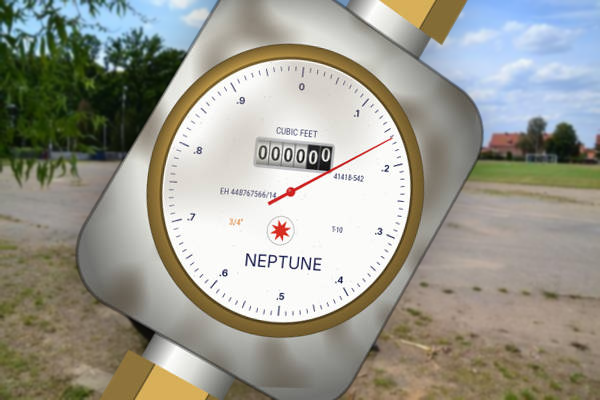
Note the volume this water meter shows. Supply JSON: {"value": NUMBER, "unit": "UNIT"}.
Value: {"value": 0.16, "unit": "ft³"}
